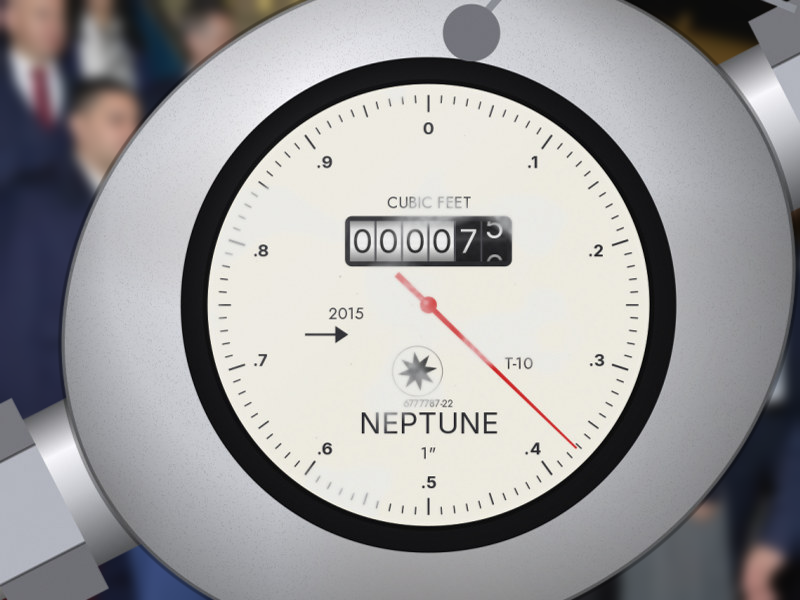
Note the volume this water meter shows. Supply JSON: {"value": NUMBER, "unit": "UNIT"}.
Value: {"value": 75.37, "unit": "ft³"}
